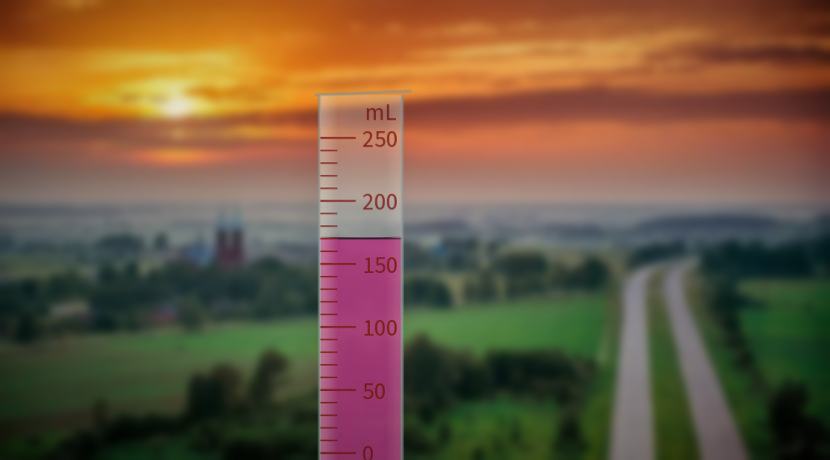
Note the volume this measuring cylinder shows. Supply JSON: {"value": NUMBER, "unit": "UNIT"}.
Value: {"value": 170, "unit": "mL"}
